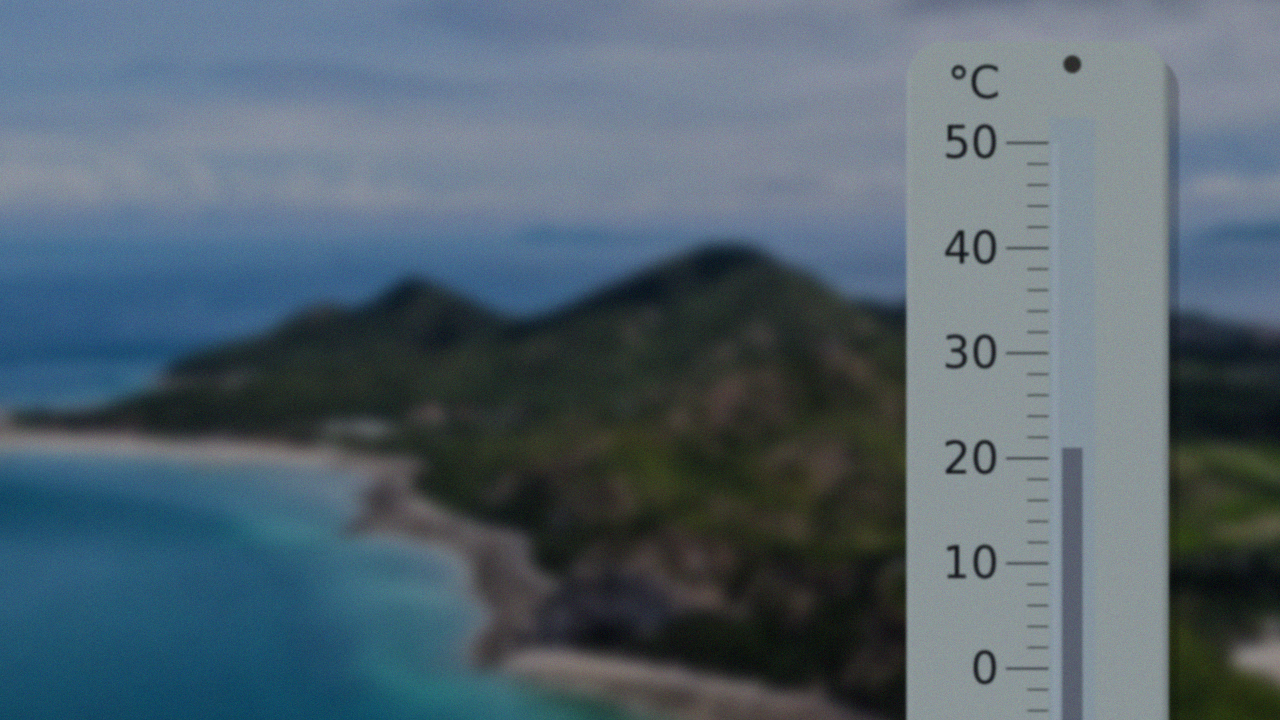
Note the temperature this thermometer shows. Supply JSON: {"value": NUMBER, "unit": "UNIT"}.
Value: {"value": 21, "unit": "°C"}
